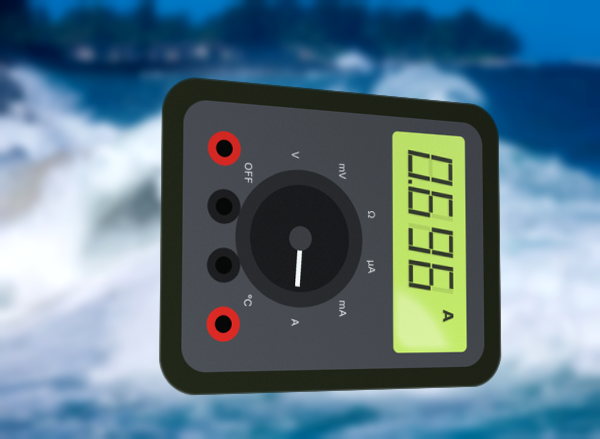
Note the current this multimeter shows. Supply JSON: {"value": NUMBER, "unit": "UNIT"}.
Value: {"value": 0.696, "unit": "A"}
